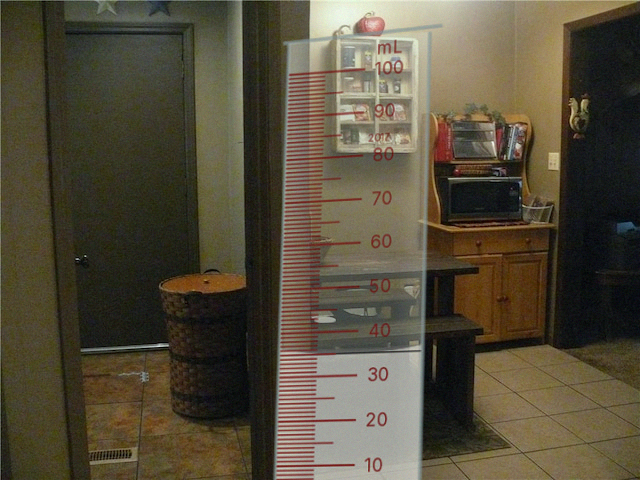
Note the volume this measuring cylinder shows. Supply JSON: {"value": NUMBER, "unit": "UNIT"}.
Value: {"value": 35, "unit": "mL"}
